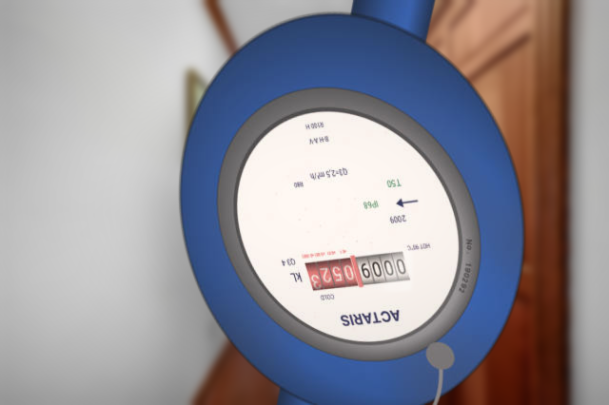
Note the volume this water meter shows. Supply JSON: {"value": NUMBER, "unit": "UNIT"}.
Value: {"value": 9.0523, "unit": "kL"}
